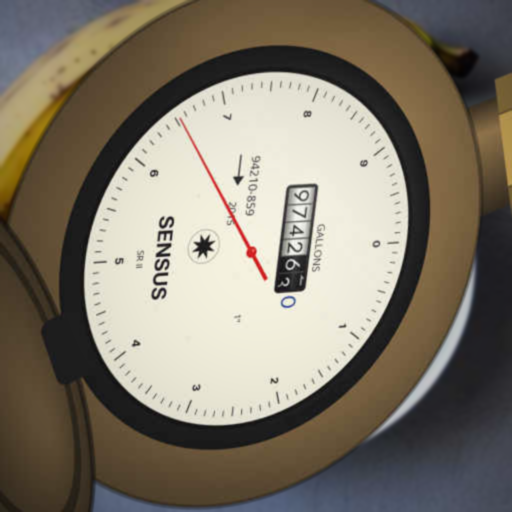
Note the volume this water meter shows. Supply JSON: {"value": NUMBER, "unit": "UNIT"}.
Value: {"value": 9742626.5, "unit": "gal"}
